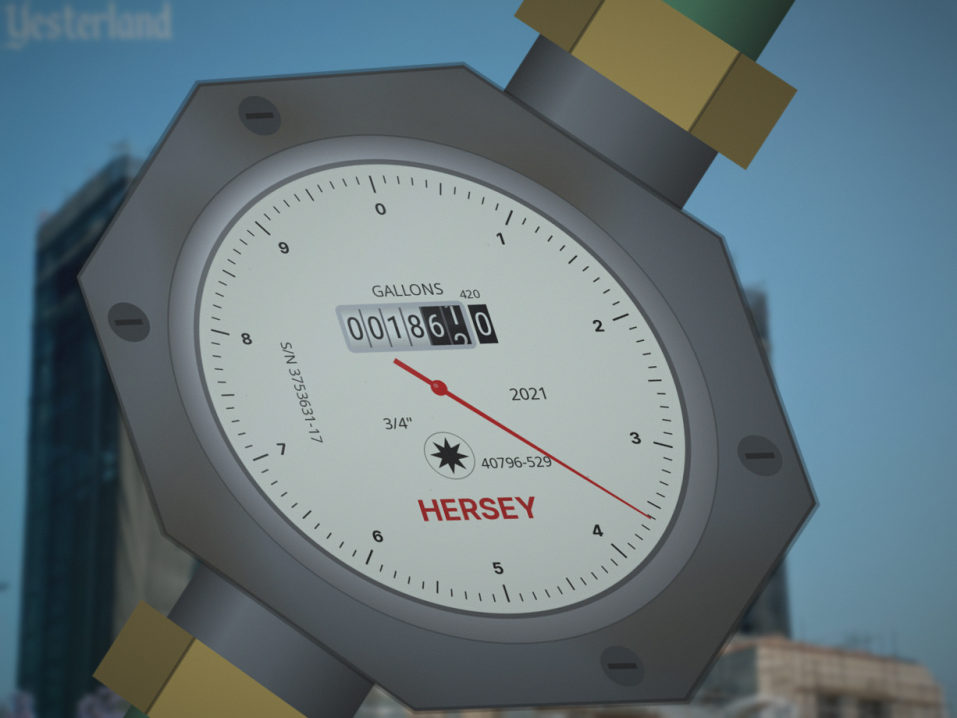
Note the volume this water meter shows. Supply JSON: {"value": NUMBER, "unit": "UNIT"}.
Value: {"value": 18613.6, "unit": "gal"}
